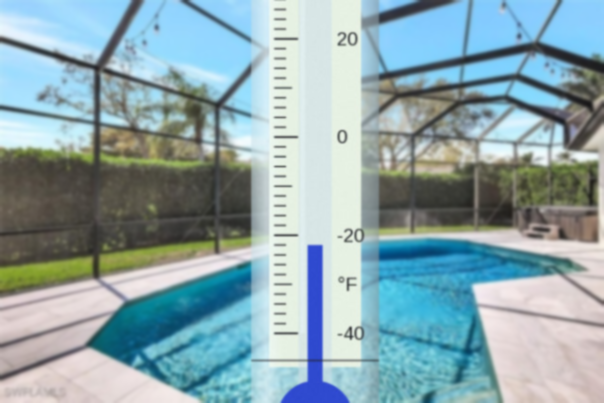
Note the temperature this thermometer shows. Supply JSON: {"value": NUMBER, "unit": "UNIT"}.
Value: {"value": -22, "unit": "°F"}
